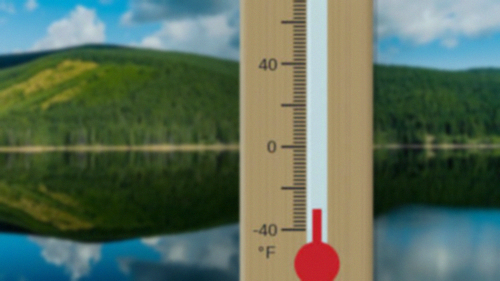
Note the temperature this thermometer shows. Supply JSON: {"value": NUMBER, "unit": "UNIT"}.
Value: {"value": -30, "unit": "°F"}
